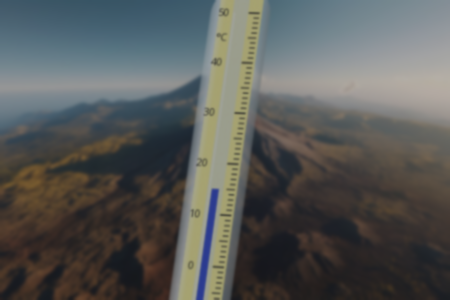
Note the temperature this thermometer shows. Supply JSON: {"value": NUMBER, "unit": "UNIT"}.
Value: {"value": 15, "unit": "°C"}
